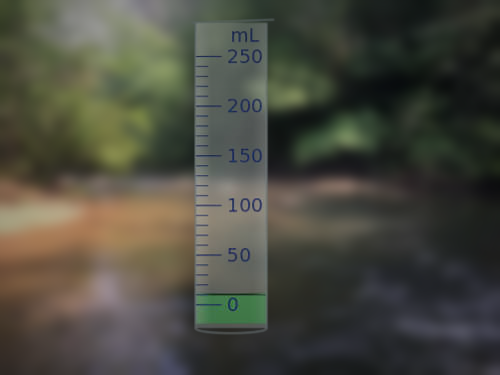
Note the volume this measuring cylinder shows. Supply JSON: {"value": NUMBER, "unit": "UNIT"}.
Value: {"value": 10, "unit": "mL"}
